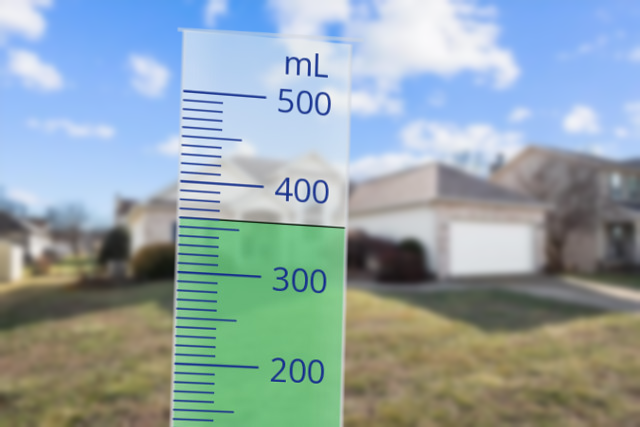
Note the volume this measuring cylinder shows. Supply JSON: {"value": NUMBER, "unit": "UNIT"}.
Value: {"value": 360, "unit": "mL"}
